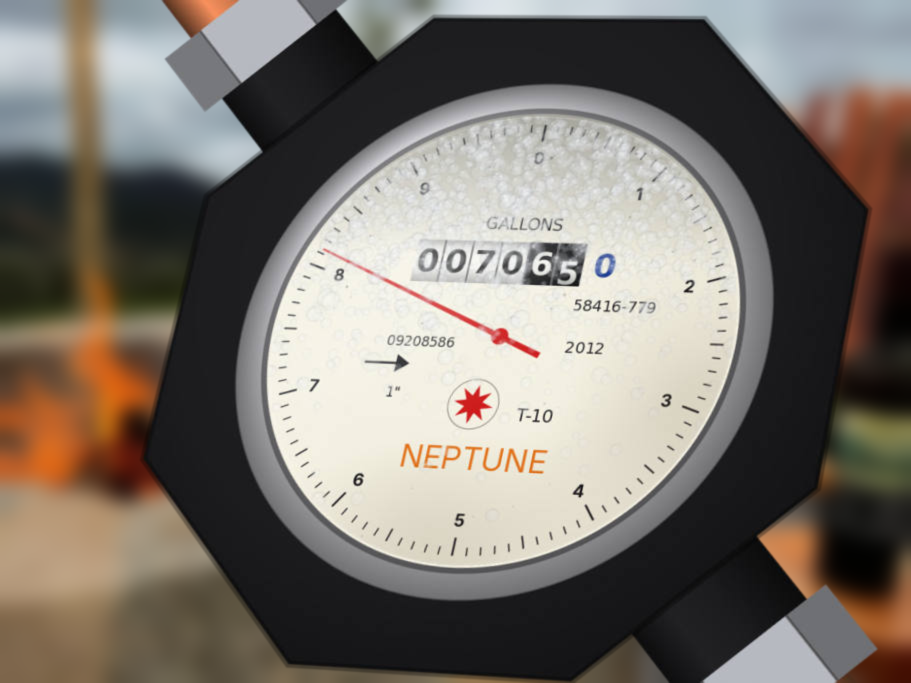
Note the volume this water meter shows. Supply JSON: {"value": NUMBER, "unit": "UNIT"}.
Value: {"value": 70648.1, "unit": "gal"}
